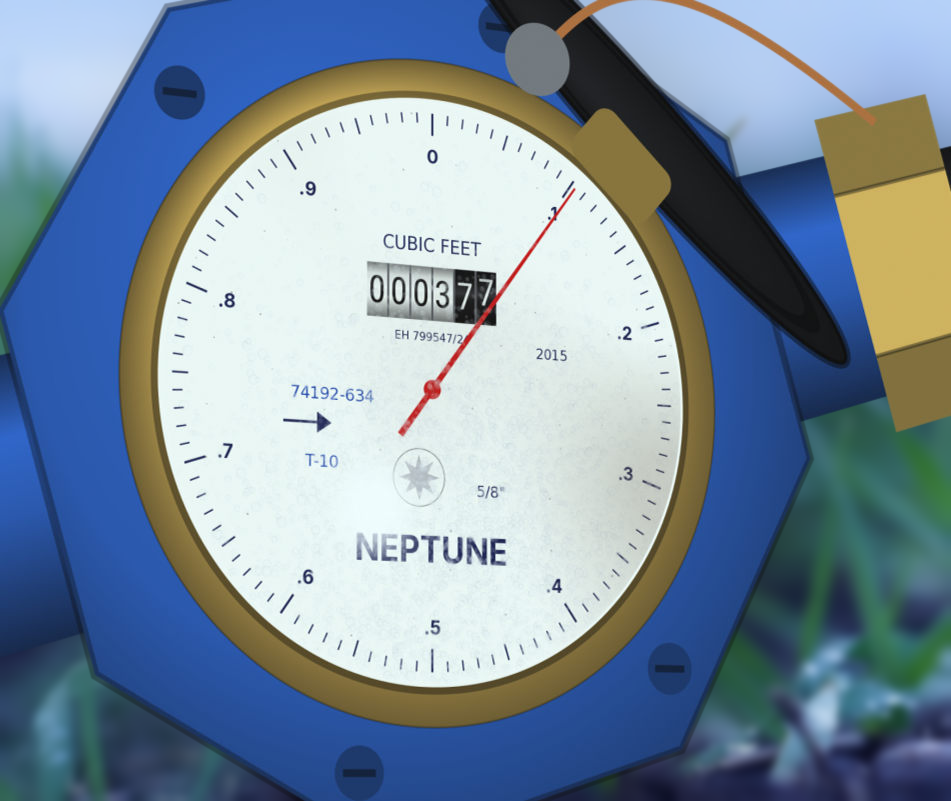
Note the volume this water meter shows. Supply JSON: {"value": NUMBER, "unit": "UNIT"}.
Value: {"value": 377.10, "unit": "ft³"}
